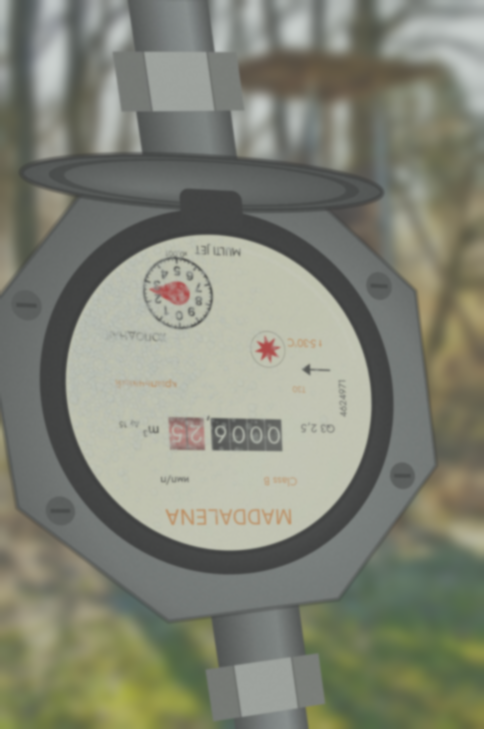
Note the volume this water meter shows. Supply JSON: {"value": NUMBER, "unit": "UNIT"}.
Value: {"value": 6.252, "unit": "m³"}
